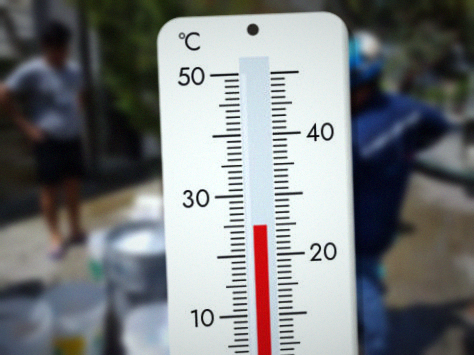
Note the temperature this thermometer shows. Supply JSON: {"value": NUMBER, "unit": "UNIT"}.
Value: {"value": 25, "unit": "°C"}
